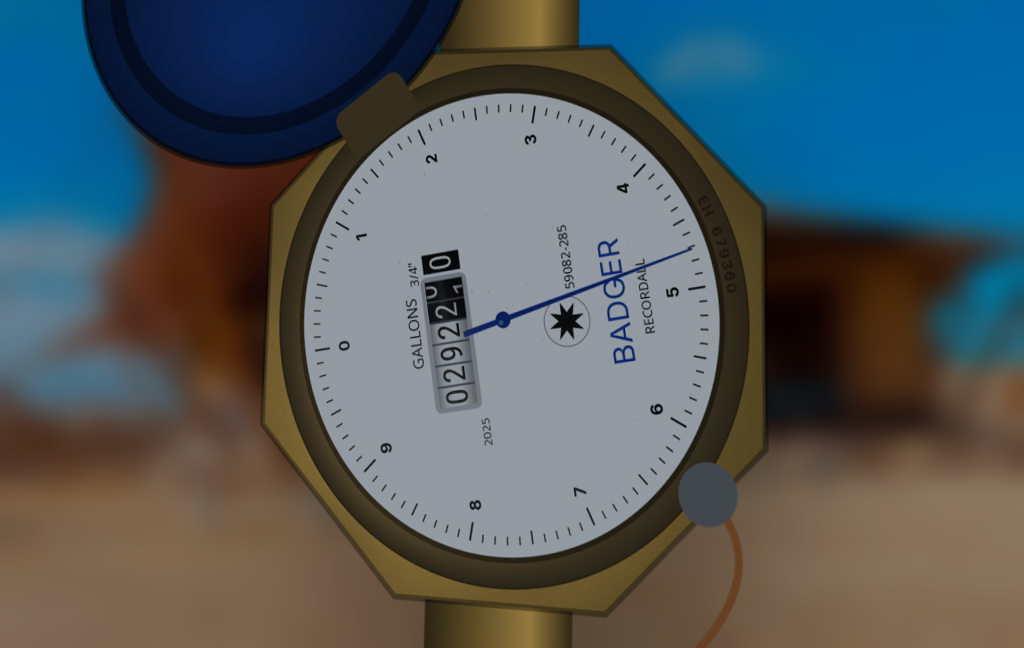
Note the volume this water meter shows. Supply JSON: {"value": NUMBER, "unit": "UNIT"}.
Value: {"value": 292204.7, "unit": "gal"}
